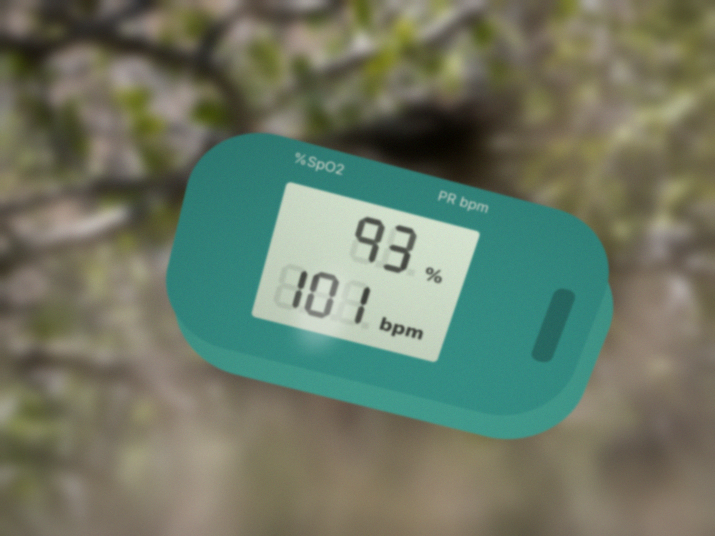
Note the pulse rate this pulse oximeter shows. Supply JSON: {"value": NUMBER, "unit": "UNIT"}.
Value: {"value": 101, "unit": "bpm"}
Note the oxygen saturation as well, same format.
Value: {"value": 93, "unit": "%"}
